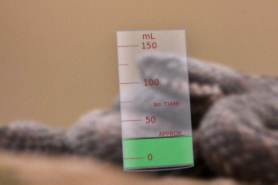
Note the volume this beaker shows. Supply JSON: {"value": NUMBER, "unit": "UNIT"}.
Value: {"value": 25, "unit": "mL"}
